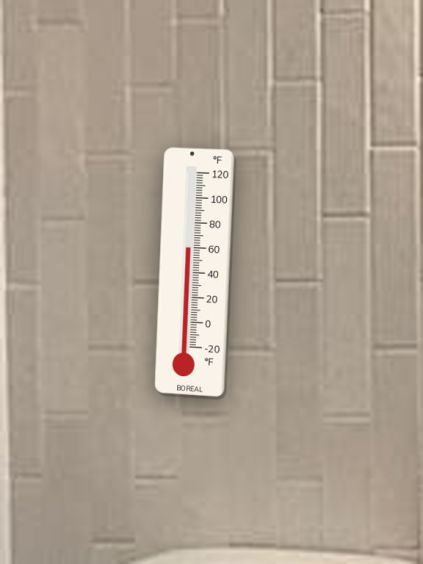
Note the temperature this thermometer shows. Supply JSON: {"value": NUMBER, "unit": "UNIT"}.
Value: {"value": 60, "unit": "°F"}
